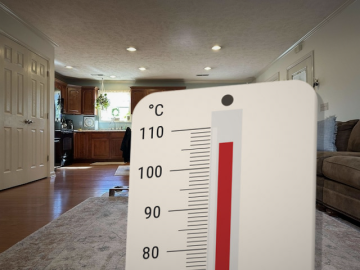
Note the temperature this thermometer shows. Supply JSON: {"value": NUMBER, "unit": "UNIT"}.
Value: {"value": 106, "unit": "°C"}
